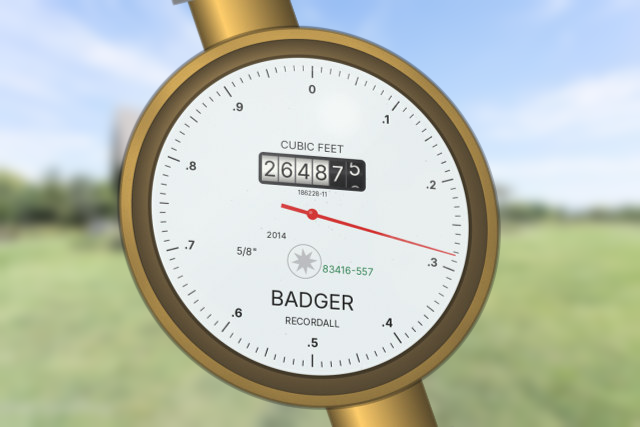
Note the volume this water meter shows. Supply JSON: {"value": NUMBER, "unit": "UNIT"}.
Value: {"value": 264875.28, "unit": "ft³"}
